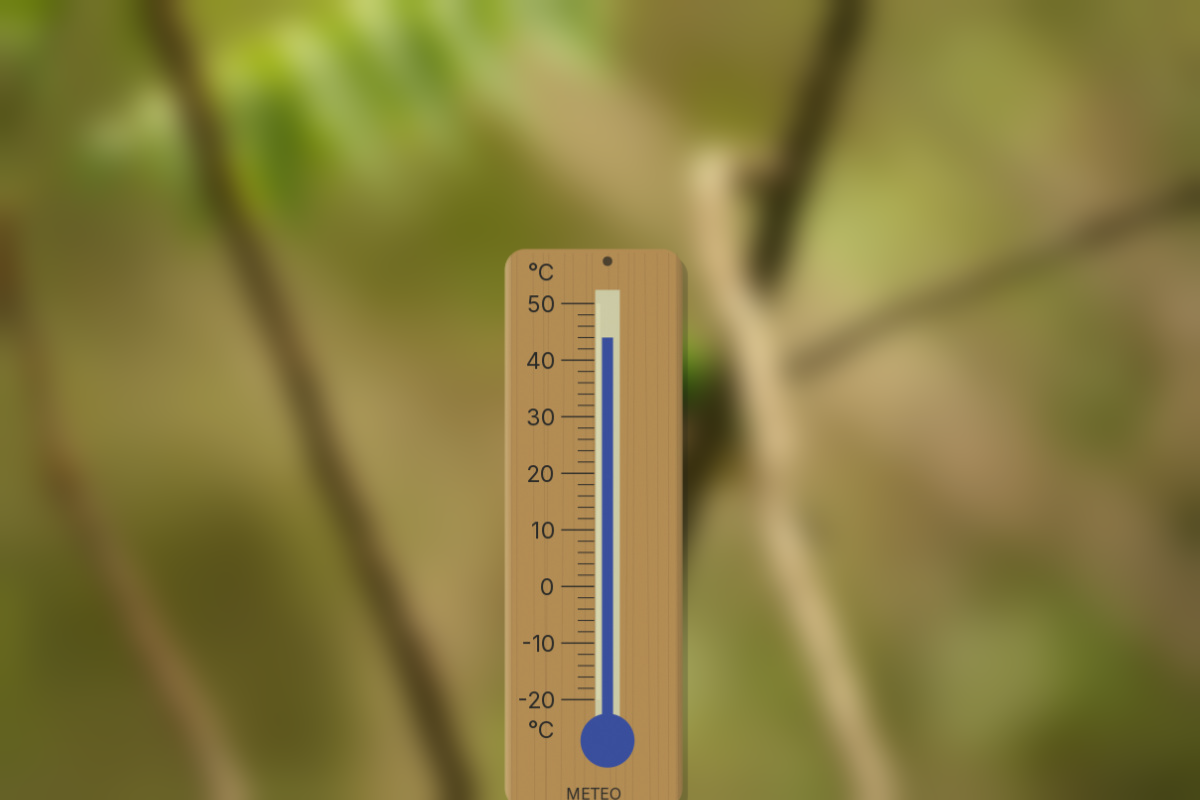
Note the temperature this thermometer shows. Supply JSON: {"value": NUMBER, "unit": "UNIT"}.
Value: {"value": 44, "unit": "°C"}
